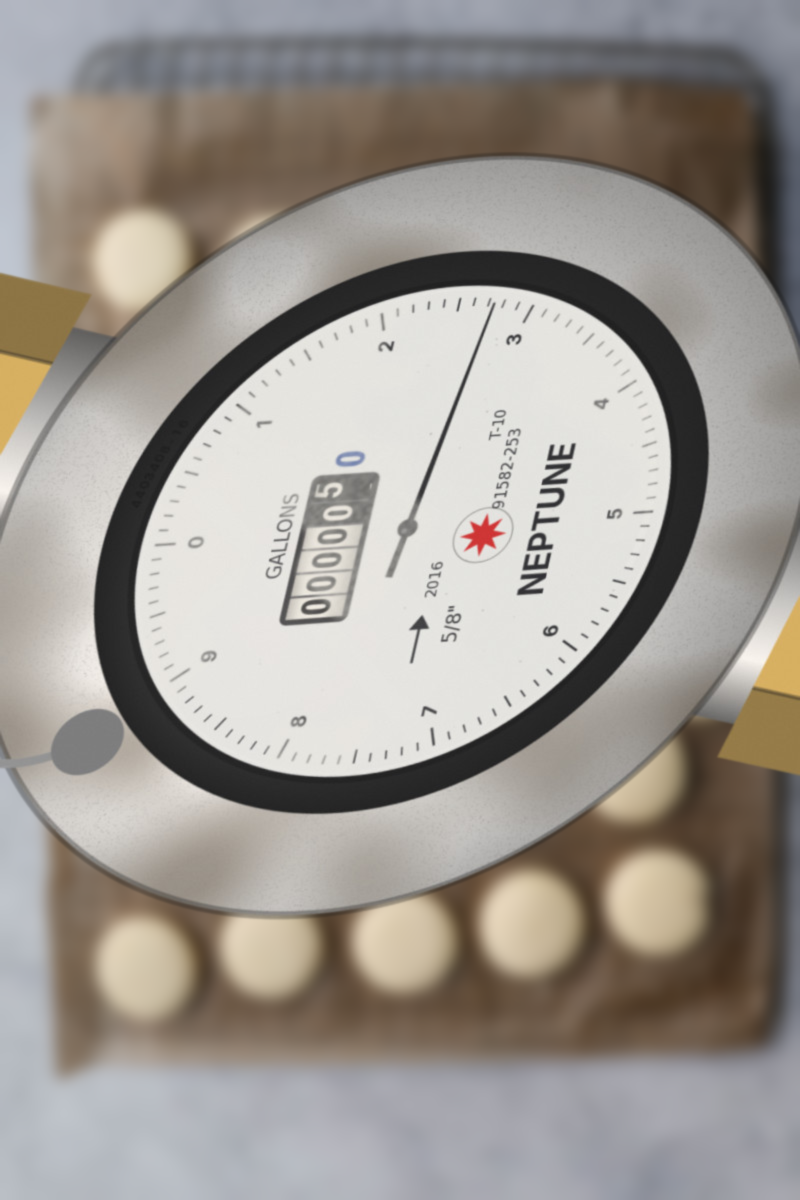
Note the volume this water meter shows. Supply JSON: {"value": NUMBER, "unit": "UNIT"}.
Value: {"value": 52.7, "unit": "gal"}
